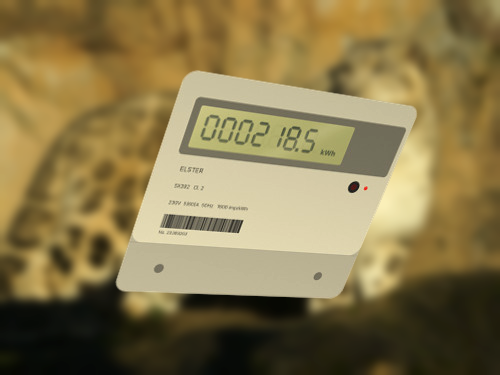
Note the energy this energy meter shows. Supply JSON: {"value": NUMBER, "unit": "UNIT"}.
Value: {"value": 218.5, "unit": "kWh"}
